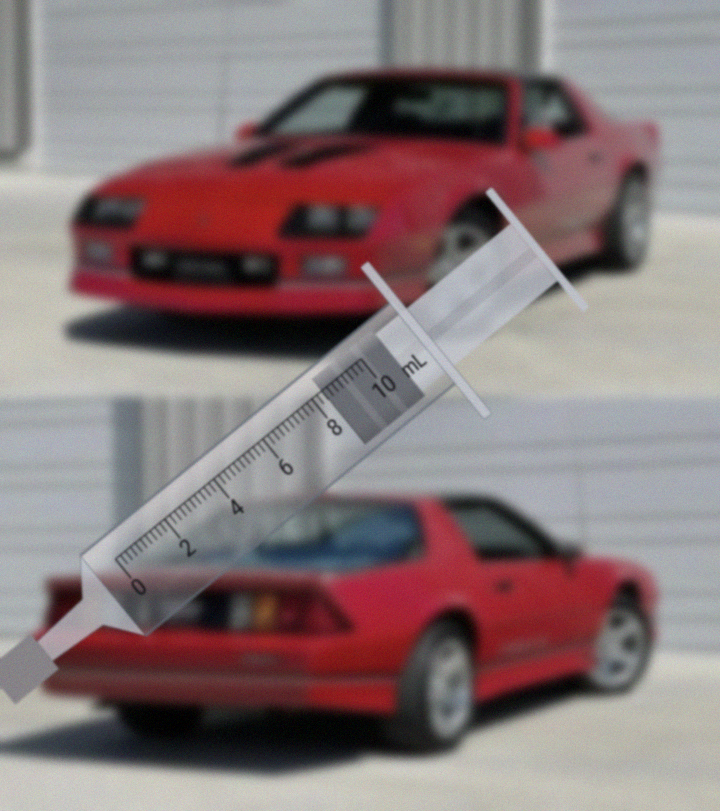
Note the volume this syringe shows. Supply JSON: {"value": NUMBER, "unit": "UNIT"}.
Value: {"value": 8.4, "unit": "mL"}
